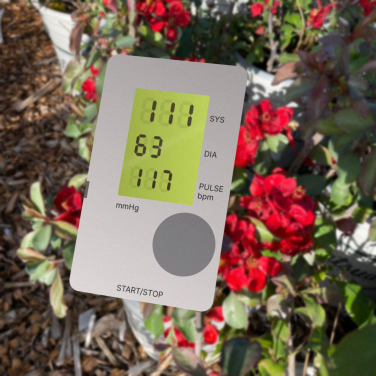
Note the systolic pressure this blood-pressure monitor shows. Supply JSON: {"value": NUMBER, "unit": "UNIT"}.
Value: {"value": 111, "unit": "mmHg"}
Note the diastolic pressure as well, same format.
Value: {"value": 63, "unit": "mmHg"}
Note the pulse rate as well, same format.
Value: {"value": 117, "unit": "bpm"}
